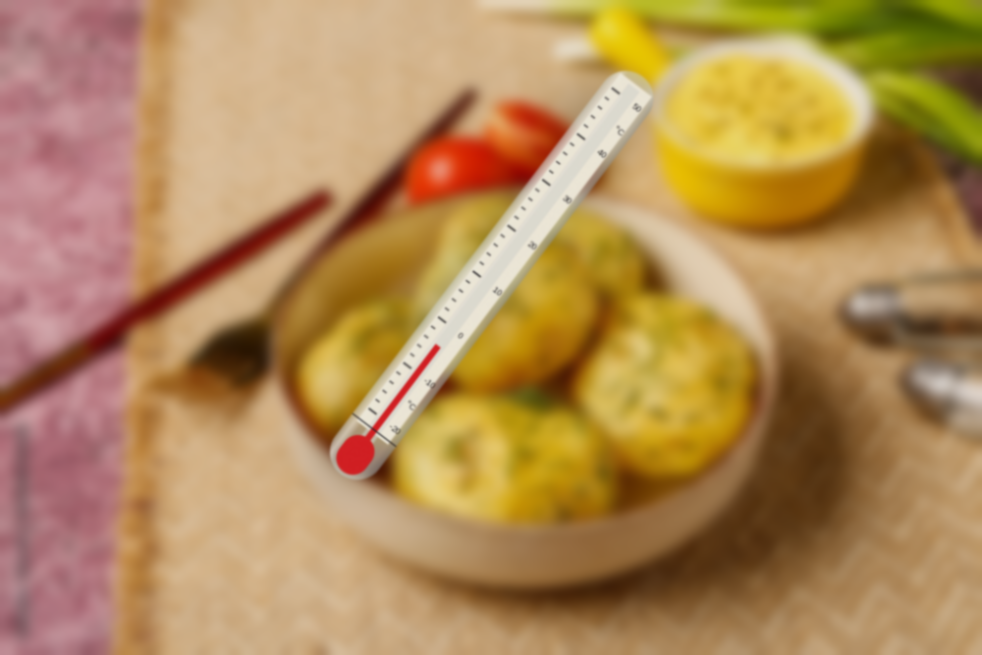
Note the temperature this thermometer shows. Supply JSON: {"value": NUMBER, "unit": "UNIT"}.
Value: {"value": -4, "unit": "°C"}
